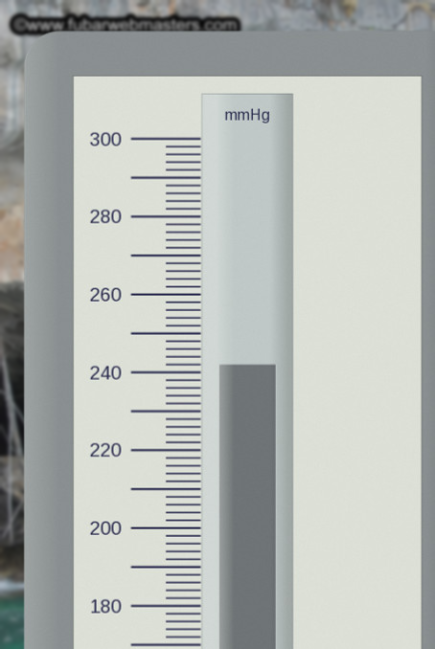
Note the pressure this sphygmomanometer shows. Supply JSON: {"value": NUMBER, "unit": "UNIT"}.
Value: {"value": 242, "unit": "mmHg"}
